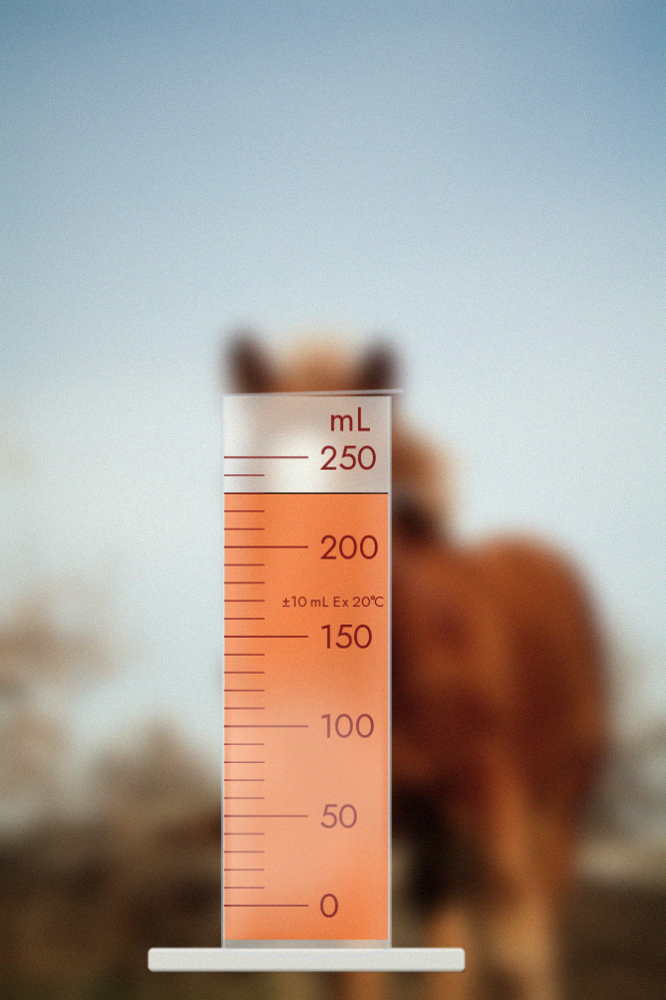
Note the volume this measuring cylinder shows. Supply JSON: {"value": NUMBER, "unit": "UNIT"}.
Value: {"value": 230, "unit": "mL"}
